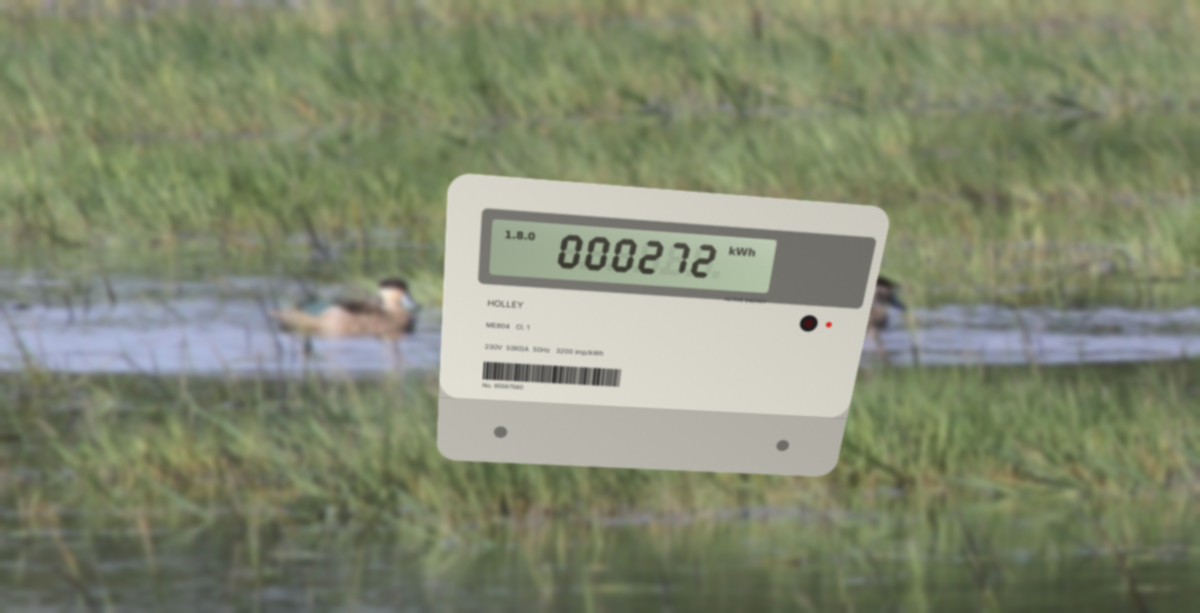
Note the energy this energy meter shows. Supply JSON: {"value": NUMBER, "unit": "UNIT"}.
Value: {"value": 272, "unit": "kWh"}
